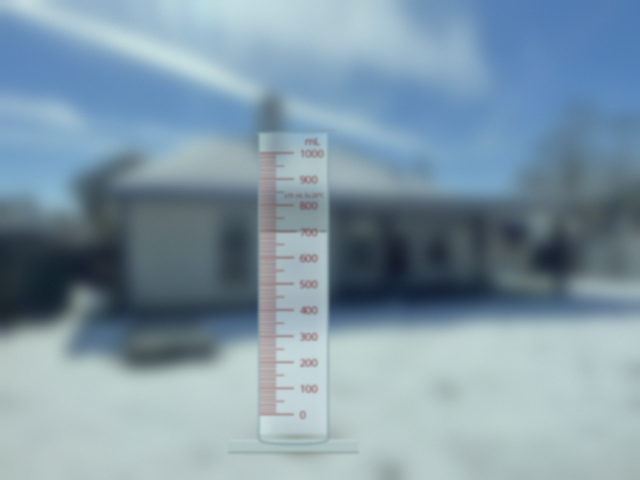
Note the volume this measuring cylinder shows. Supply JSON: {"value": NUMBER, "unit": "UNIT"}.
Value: {"value": 700, "unit": "mL"}
